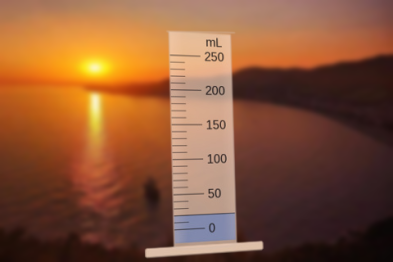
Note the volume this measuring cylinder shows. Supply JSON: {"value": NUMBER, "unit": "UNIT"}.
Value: {"value": 20, "unit": "mL"}
